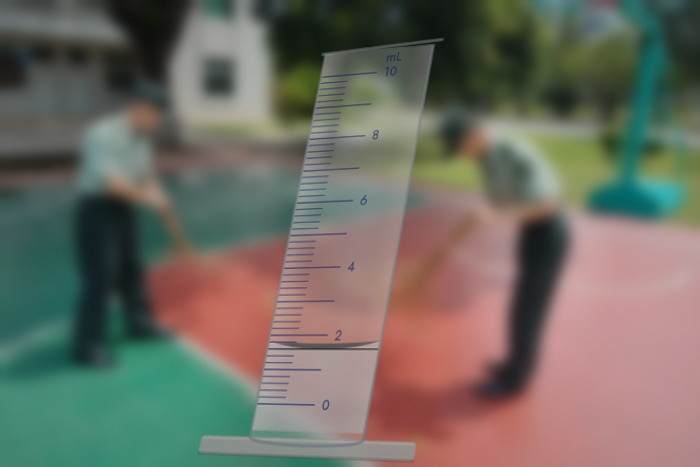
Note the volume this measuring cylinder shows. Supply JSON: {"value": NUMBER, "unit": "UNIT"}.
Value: {"value": 1.6, "unit": "mL"}
